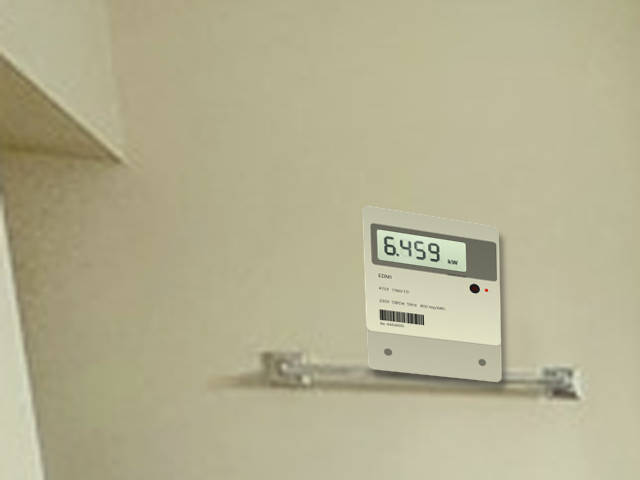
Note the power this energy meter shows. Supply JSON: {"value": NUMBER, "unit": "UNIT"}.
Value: {"value": 6.459, "unit": "kW"}
